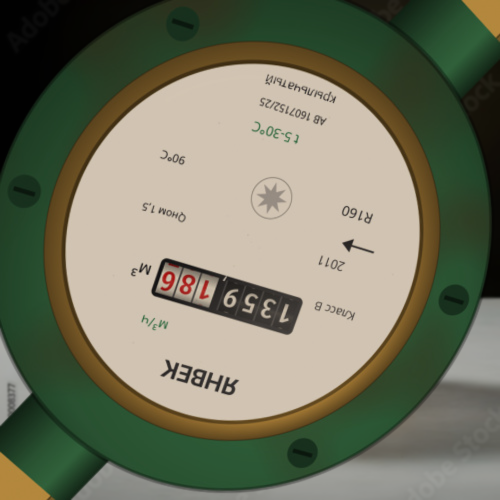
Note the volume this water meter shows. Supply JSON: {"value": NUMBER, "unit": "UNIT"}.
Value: {"value": 1359.186, "unit": "m³"}
